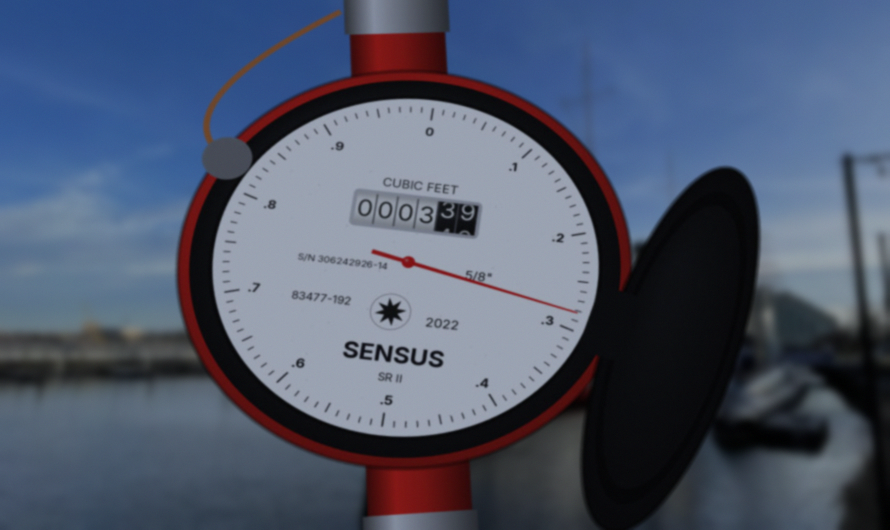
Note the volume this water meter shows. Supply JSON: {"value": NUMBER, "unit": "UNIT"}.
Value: {"value": 339.28, "unit": "ft³"}
